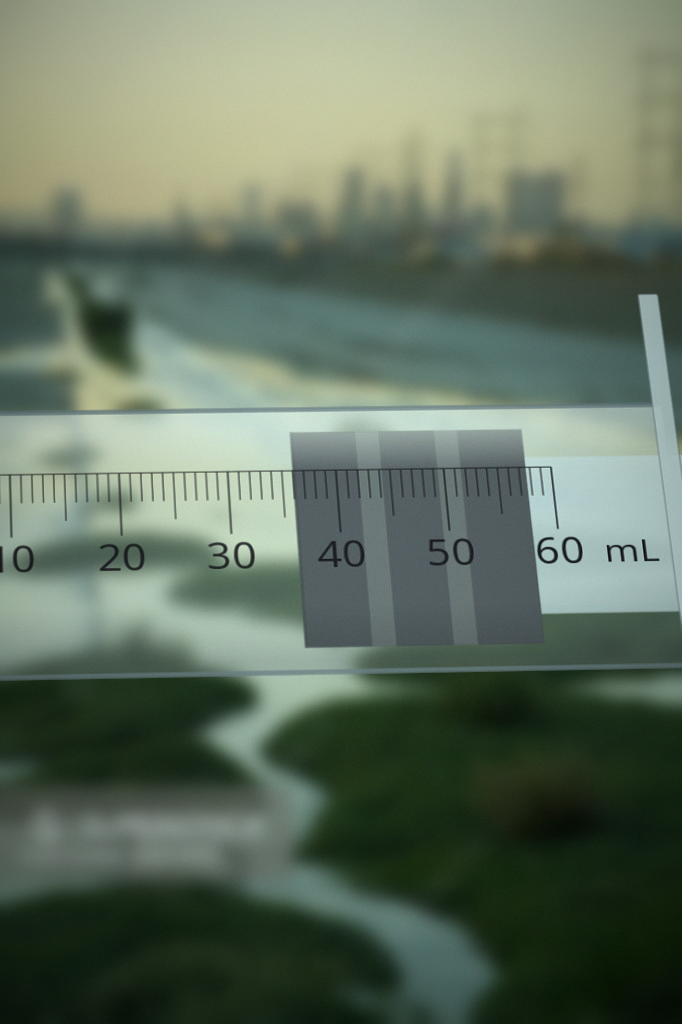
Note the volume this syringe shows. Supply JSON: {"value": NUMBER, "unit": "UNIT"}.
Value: {"value": 36, "unit": "mL"}
